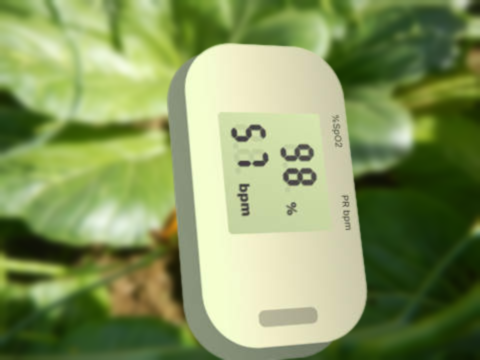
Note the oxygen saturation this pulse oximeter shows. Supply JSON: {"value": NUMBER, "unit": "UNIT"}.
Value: {"value": 98, "unit": "%"}
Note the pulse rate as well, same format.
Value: {"value": 57, "unit": "bpm"}
